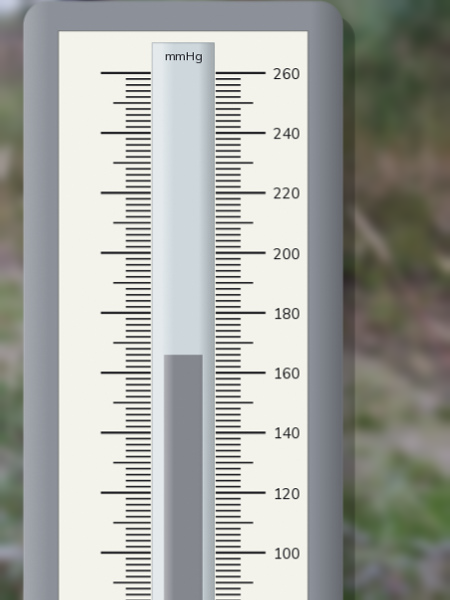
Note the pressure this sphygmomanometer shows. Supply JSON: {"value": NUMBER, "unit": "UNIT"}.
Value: {"value": 166, "unit": "mmHg"}
